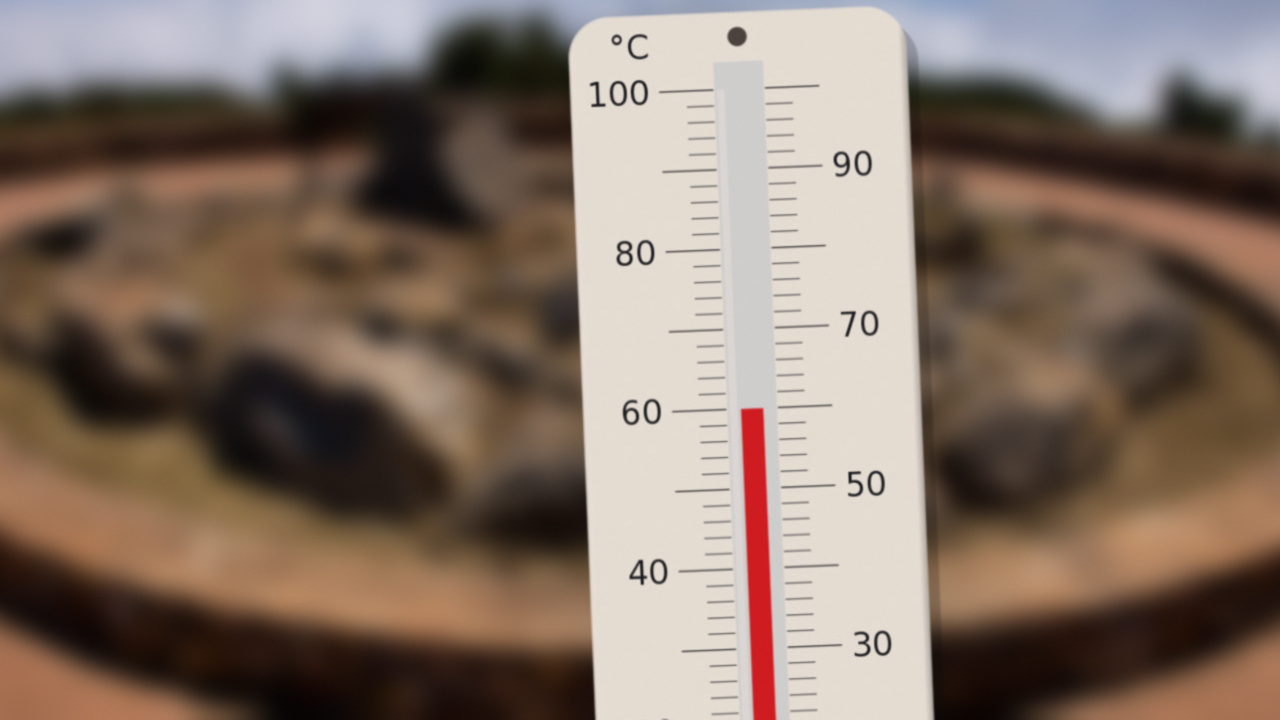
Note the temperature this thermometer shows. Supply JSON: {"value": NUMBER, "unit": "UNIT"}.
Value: {"value": 60, "unit": "°C"}
